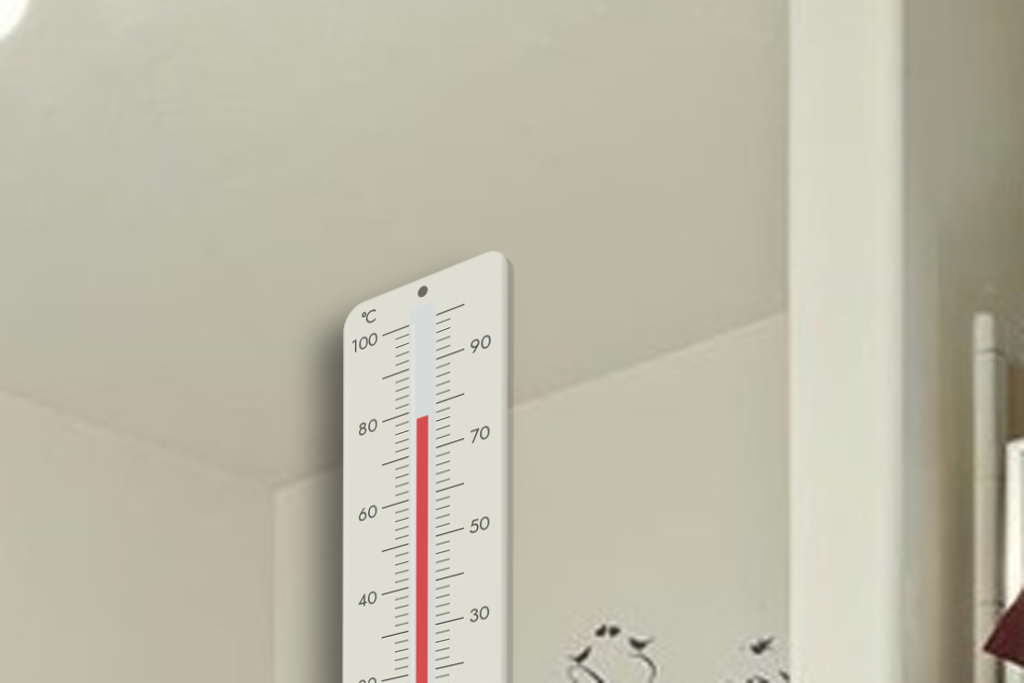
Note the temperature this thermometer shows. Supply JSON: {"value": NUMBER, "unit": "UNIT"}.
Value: {"value": 78, "unit": "°C"}
